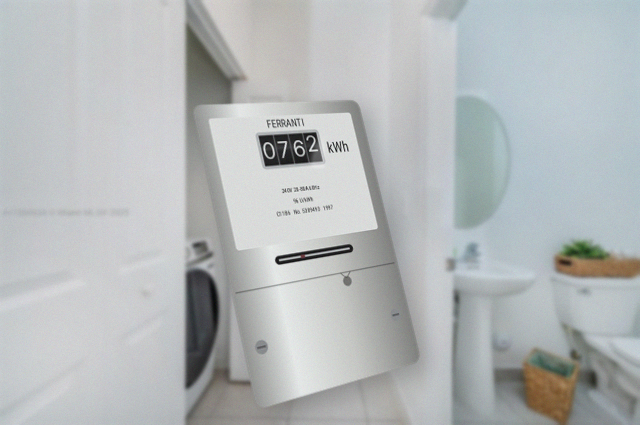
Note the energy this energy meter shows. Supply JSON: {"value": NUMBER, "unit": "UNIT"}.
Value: {"value": 762, "unit": "kWh"}
